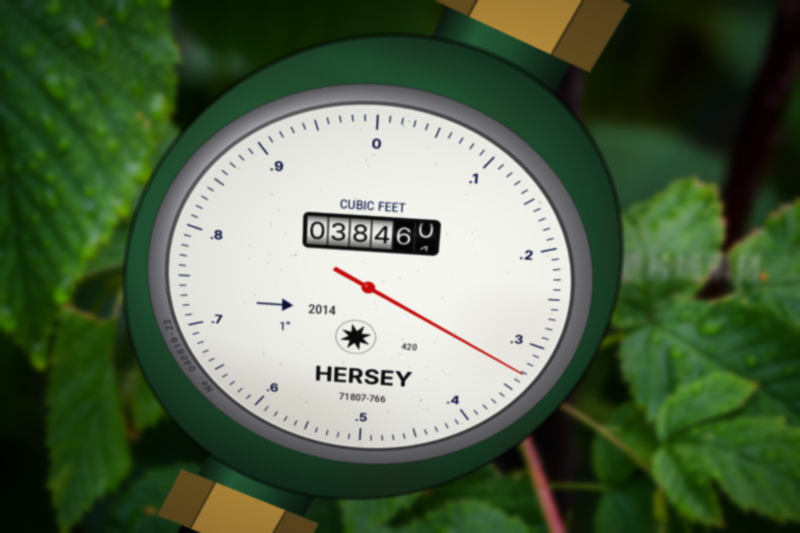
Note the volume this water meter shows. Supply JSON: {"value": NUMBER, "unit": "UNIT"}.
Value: {"value": 38460.33, "unit": "ft³"}
